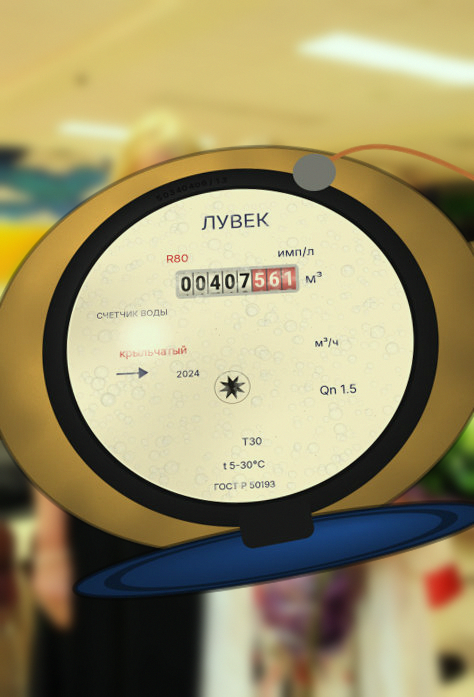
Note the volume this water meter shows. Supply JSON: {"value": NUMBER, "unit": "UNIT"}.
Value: {"value": 407.561, "unit": "m³"}
